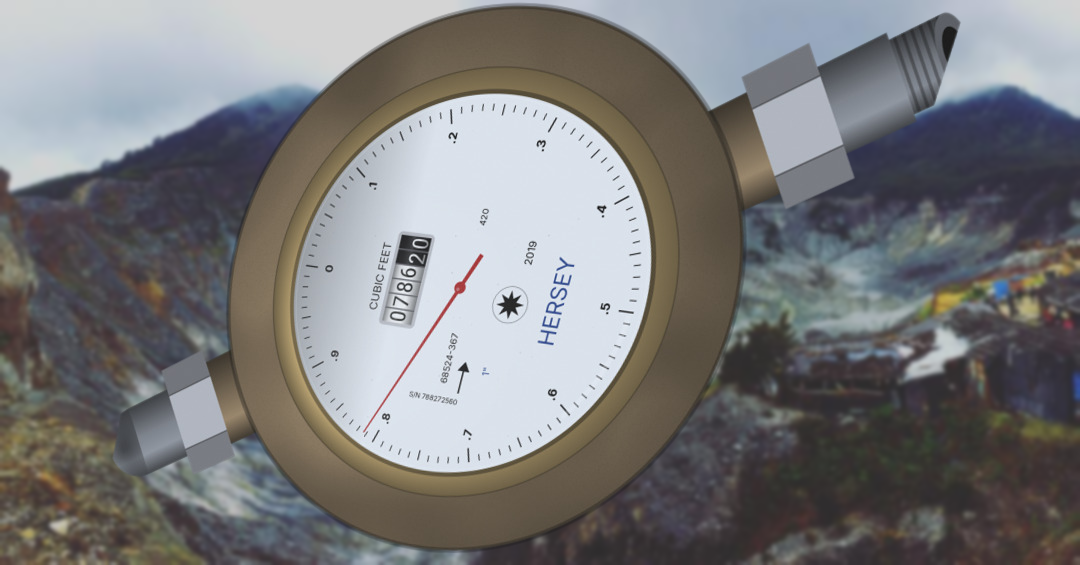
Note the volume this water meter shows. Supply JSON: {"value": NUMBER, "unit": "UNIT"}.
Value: {"value": 78619.81, "unit": "ft³"}
